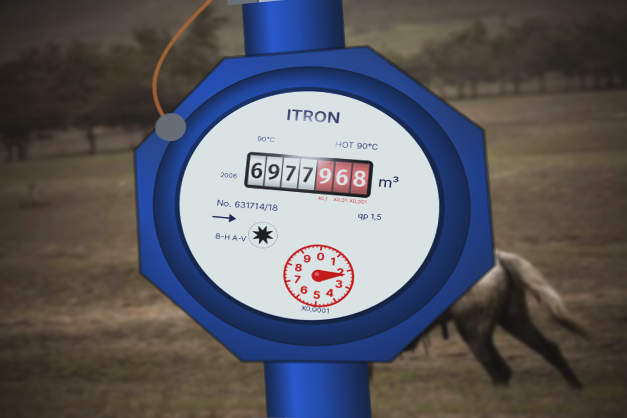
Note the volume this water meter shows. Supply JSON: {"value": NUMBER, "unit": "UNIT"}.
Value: {"value": 6977.9682, "unit": "m³"}
